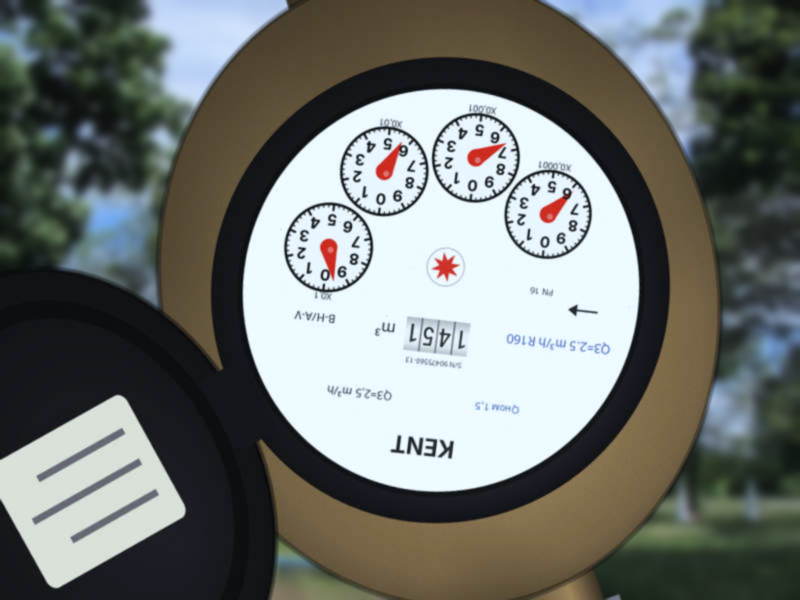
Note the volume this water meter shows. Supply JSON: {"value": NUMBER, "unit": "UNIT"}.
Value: {"value": 1450.9566, "unit": "m³"}
